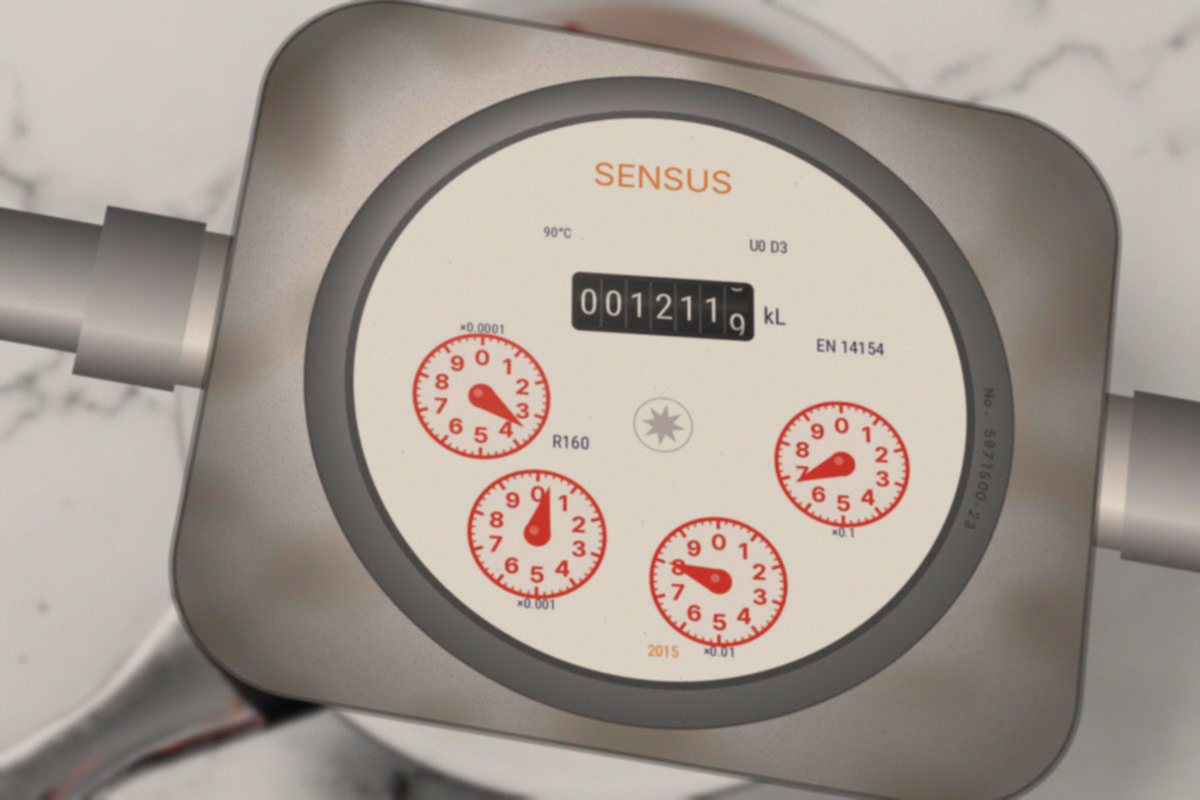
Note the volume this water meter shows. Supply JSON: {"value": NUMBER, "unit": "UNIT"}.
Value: {"value": 12118.6803, "unit": "kL"}
